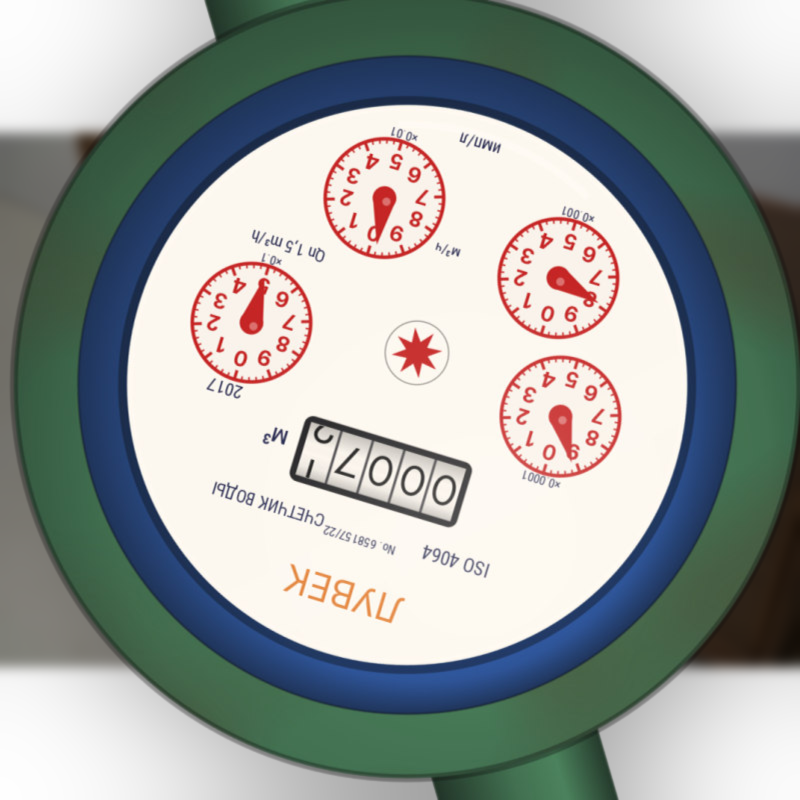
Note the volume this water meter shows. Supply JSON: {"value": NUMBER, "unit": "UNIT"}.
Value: {"value": 71.4979, "unit": "m³"}
